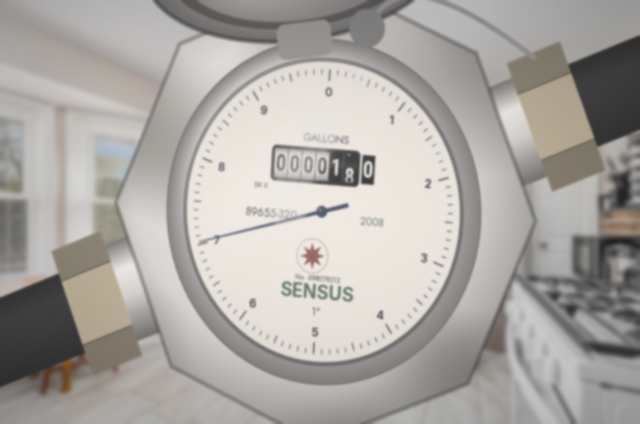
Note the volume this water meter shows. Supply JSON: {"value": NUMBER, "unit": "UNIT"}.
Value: {"value": 177.0, "unit": "gal"}
